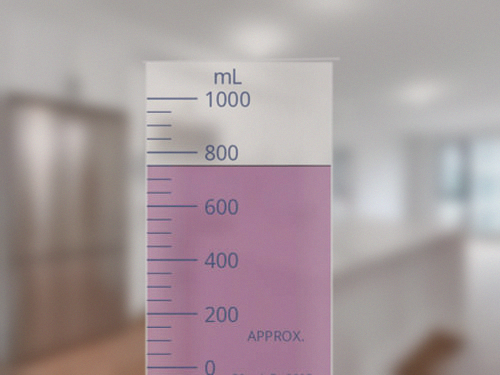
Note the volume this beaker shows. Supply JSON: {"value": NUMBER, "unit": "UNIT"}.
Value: {"value": 750, "unit": "mL"}
